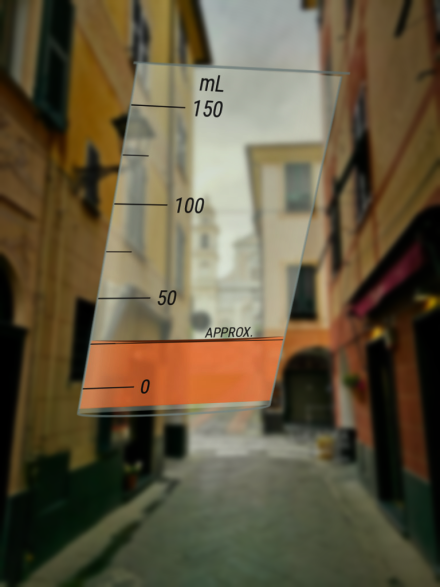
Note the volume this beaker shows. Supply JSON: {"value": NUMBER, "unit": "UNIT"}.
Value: {"value": 25, "unit": "mL"}
